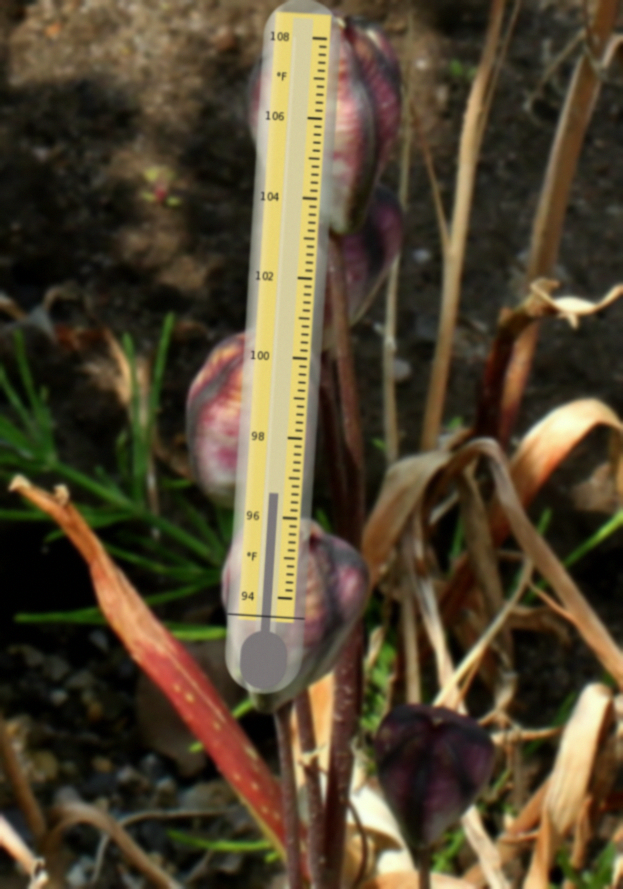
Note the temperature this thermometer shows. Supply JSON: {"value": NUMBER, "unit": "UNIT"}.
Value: {"value": 96.6, "unit": "°F"}
